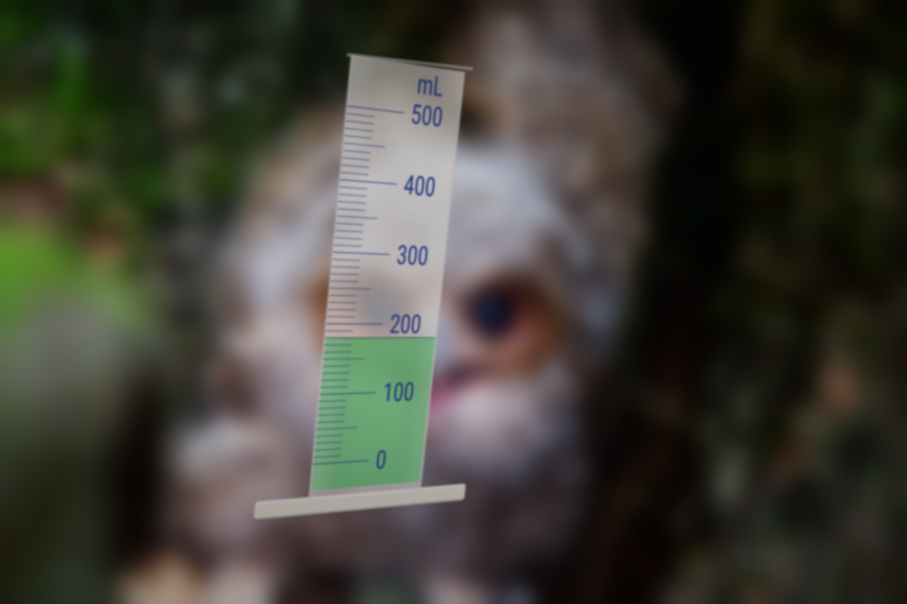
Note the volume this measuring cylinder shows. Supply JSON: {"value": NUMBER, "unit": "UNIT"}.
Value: {"value": 180, "unit": "mL"}
